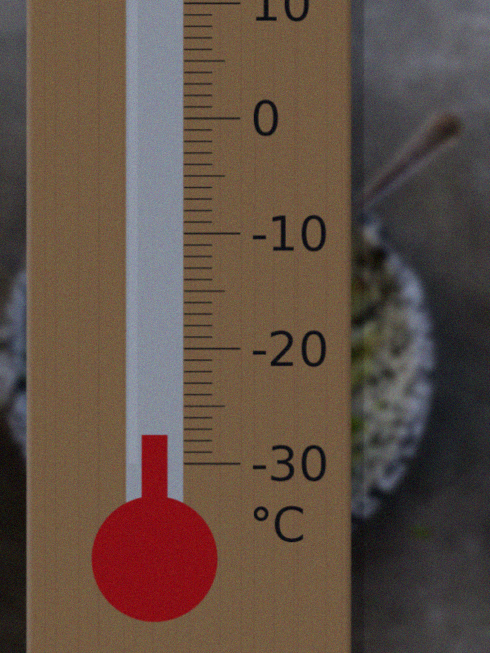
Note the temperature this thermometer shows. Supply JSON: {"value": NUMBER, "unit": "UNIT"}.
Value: {"value": -27.5, "unit": "°C"}
